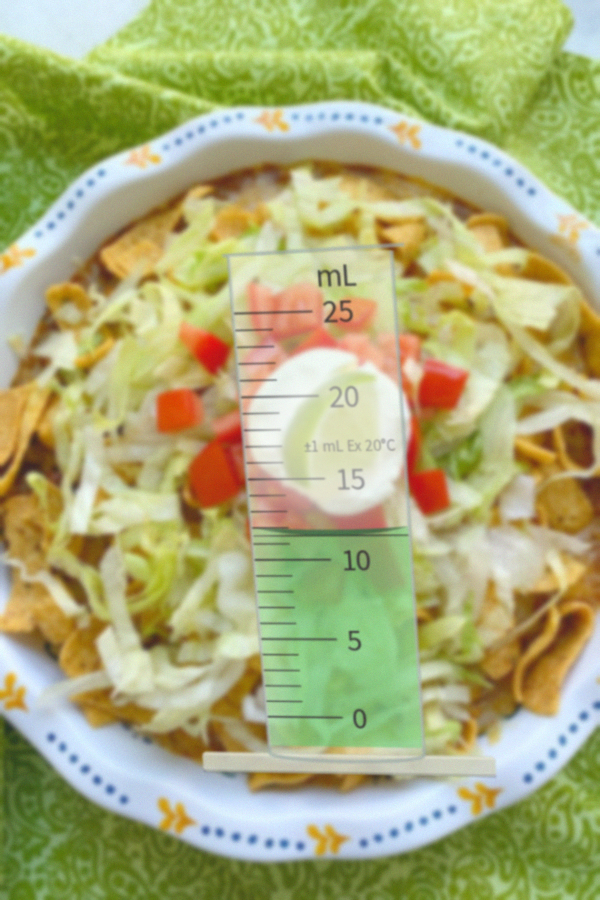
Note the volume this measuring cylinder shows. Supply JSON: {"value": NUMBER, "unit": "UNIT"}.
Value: {"value": 11.5, "unit": "mL"}
